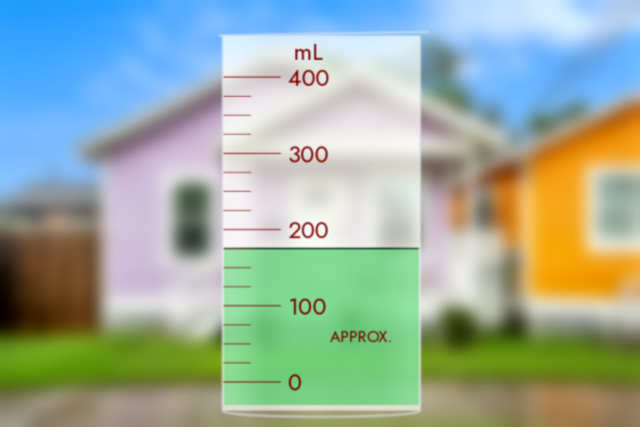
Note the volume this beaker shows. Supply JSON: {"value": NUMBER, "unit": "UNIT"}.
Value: {"value": 175, "unit": "mL"}
